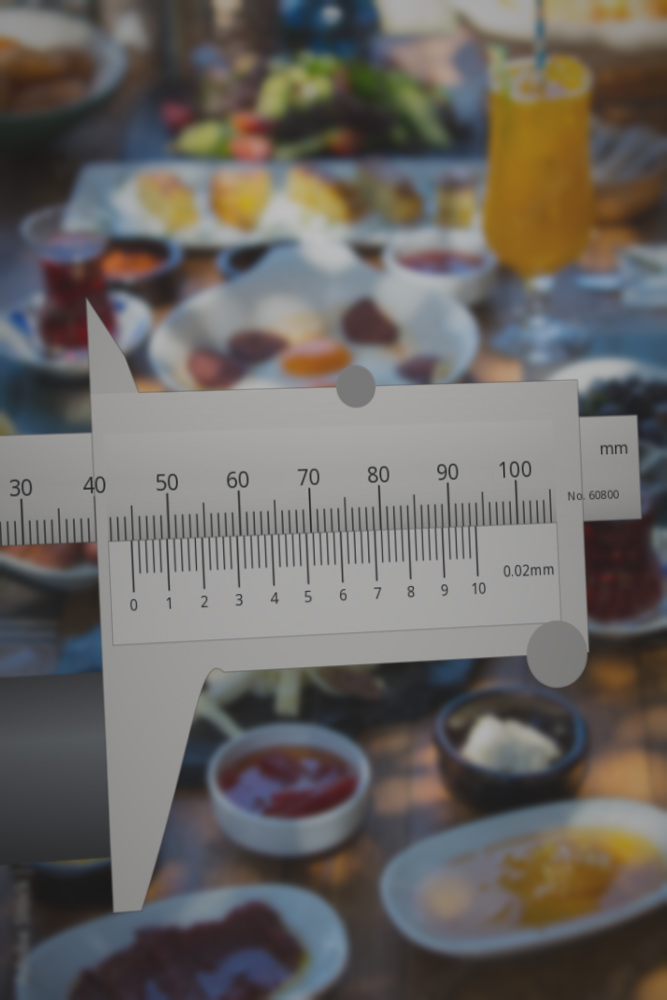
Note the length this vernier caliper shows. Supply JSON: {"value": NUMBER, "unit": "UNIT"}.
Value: {"value": 44.8, "unit": "mm"}
